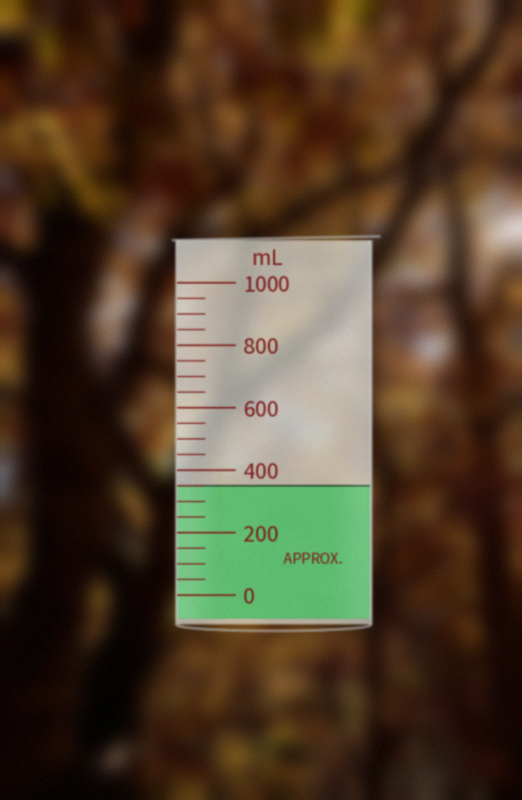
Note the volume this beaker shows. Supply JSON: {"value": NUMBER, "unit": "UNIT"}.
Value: {"value": 350, "unit": "mL"}
